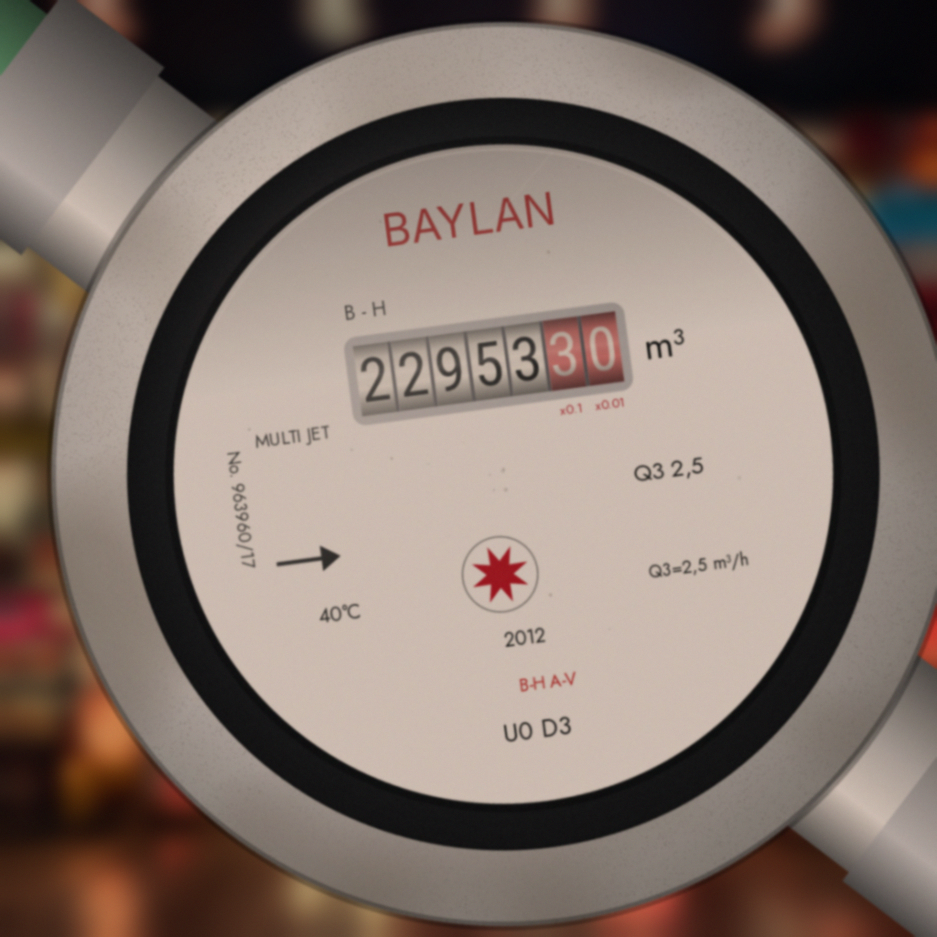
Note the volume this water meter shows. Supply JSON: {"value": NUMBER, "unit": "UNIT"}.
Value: {"value": 22953.30, "unit": "m³"}
